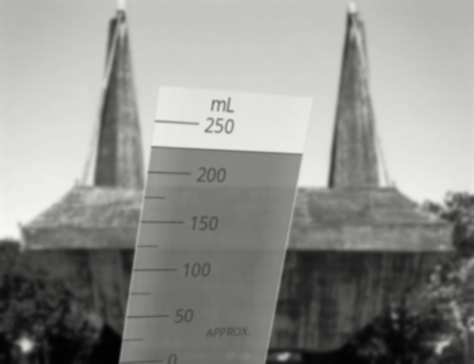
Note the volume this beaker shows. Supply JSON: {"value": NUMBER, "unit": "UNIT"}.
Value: {"value": 225, "unit": "mL"}
